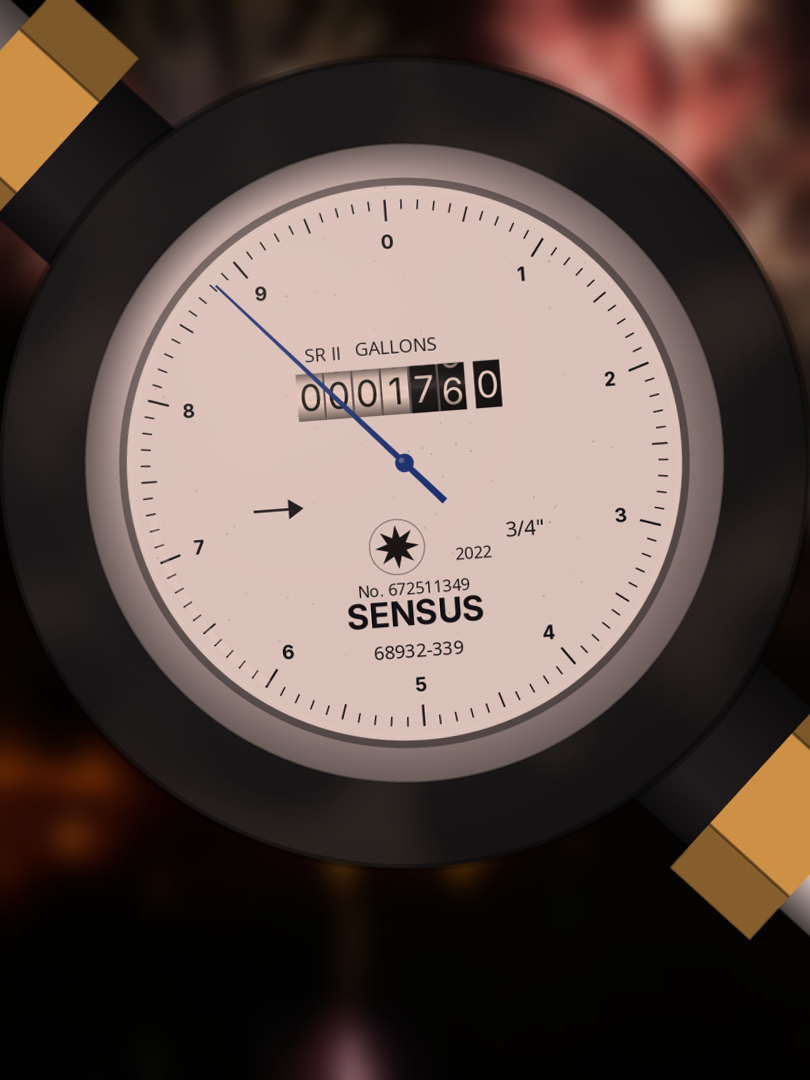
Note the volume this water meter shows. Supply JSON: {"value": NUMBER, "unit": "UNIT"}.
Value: {"value": 1758.8, "unit": "gal"}
